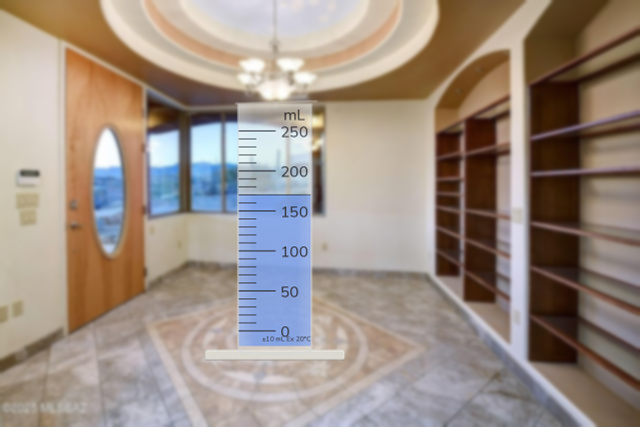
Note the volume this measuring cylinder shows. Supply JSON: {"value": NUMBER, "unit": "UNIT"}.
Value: {"value": 170, "unit": "mL"}
